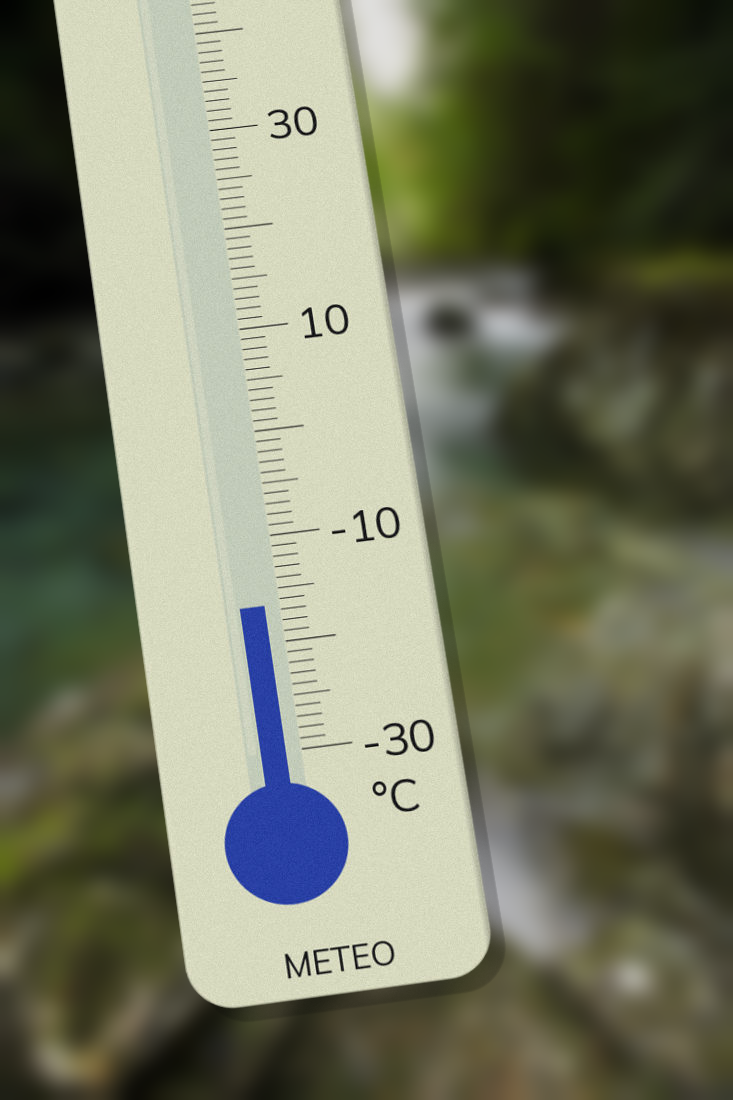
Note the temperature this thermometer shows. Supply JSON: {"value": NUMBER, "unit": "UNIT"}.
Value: {"value": -16.5, "unit": "°C"}
